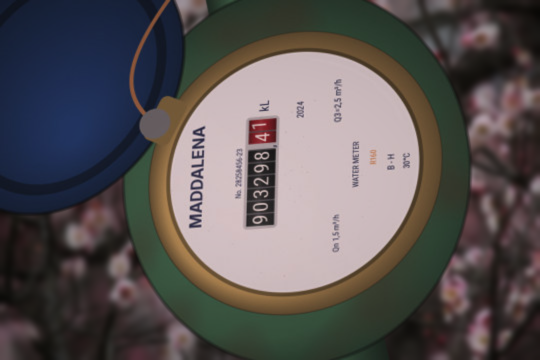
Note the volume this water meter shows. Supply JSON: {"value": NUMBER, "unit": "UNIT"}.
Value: {"value": 903298.41, "unit": "kL"}
